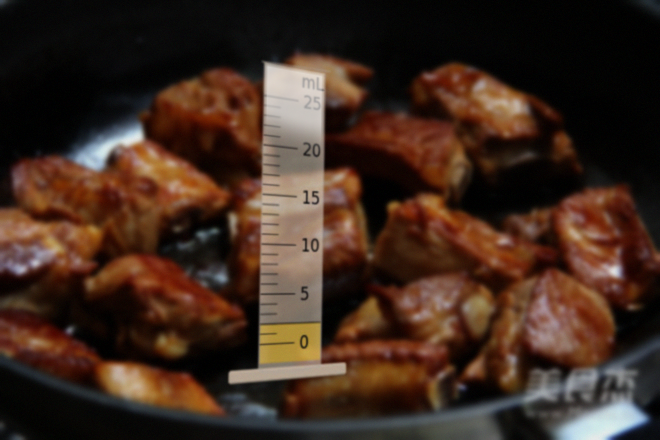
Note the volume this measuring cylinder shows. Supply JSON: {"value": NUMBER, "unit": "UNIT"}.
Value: {"value": 2, "unit": "mL"}
